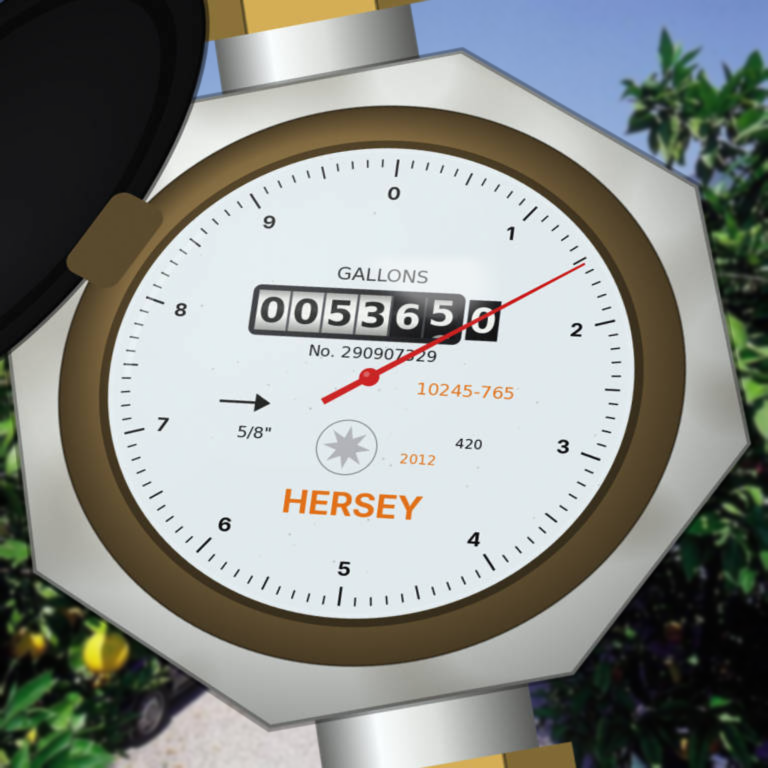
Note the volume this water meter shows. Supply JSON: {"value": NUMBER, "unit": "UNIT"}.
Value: {"value": 53651.5, "unit": "gal"}
